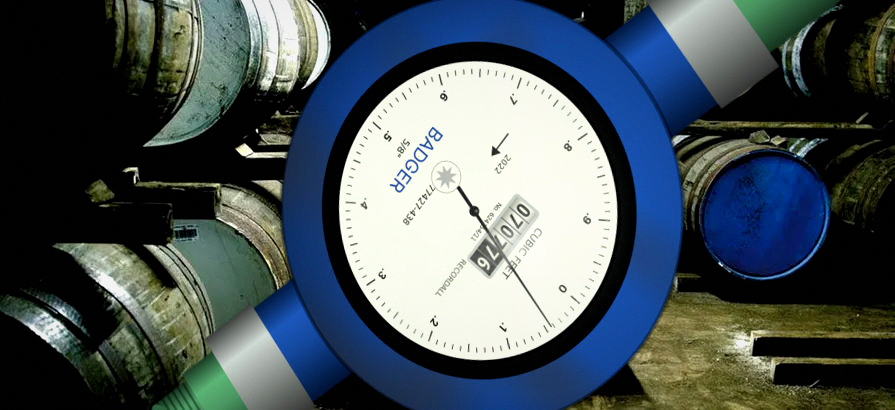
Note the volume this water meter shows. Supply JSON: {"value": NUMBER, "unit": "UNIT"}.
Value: {"value": 70776.04, "unit": "ft³"}
